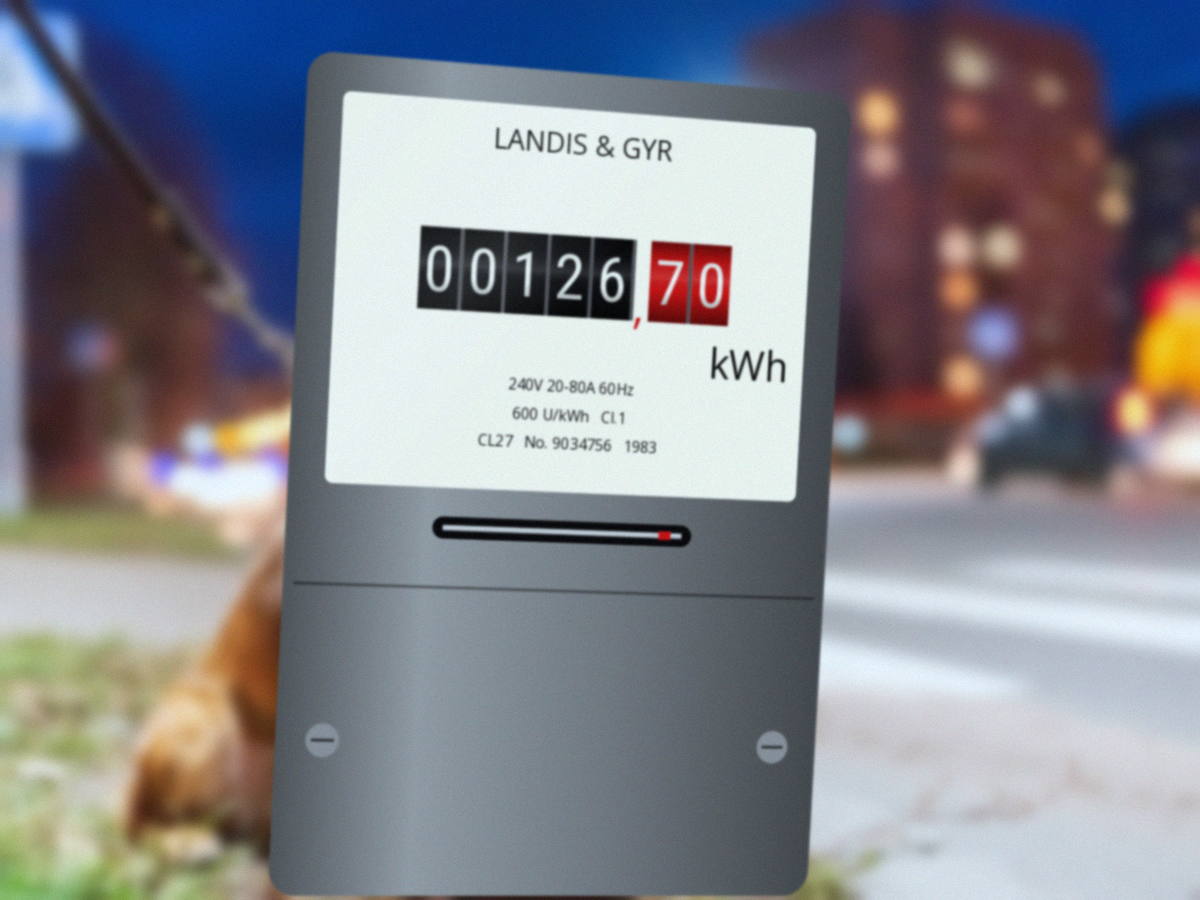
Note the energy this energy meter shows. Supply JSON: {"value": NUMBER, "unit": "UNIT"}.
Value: {"value": 126.70, "unit": "kWh"}
